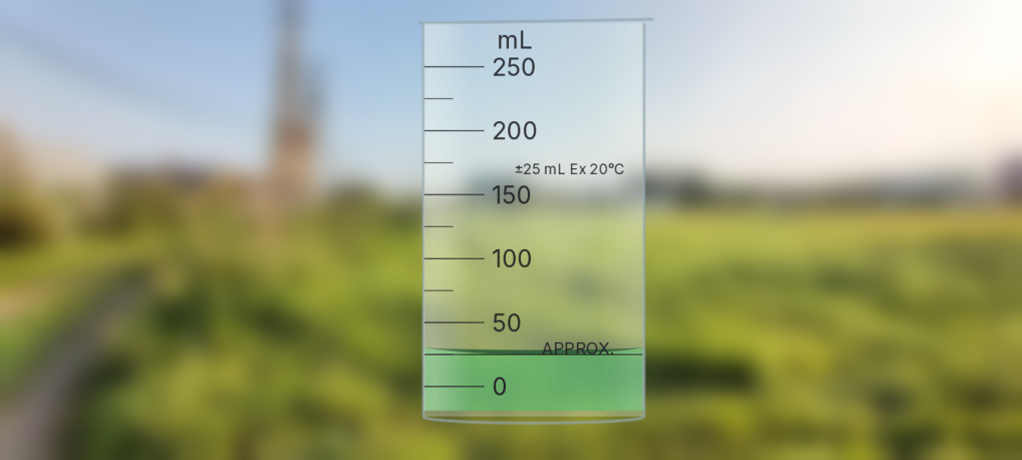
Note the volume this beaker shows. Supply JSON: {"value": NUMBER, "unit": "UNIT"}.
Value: {"value": 25, "unit": "mL"}
